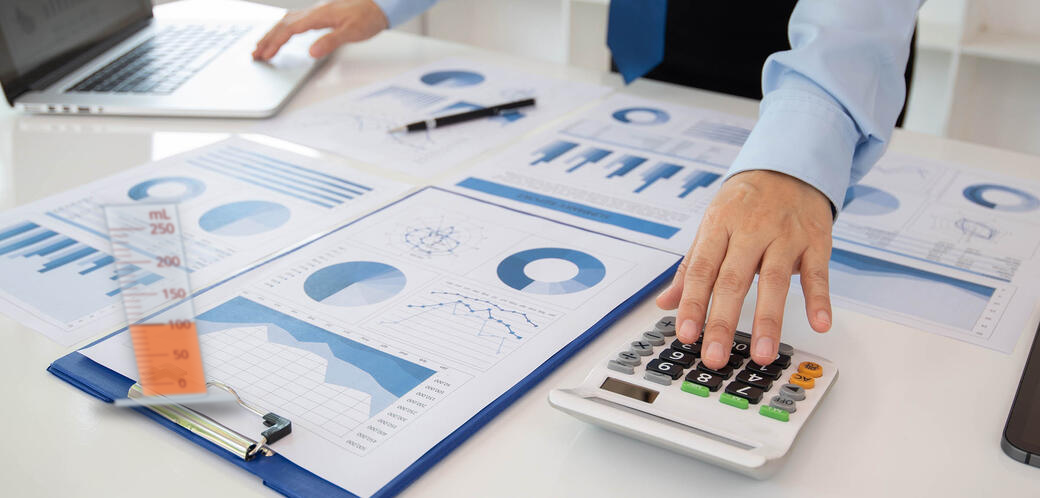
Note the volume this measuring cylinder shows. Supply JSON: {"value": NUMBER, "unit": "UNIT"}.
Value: {"value": 100, "unit": "mL"}
